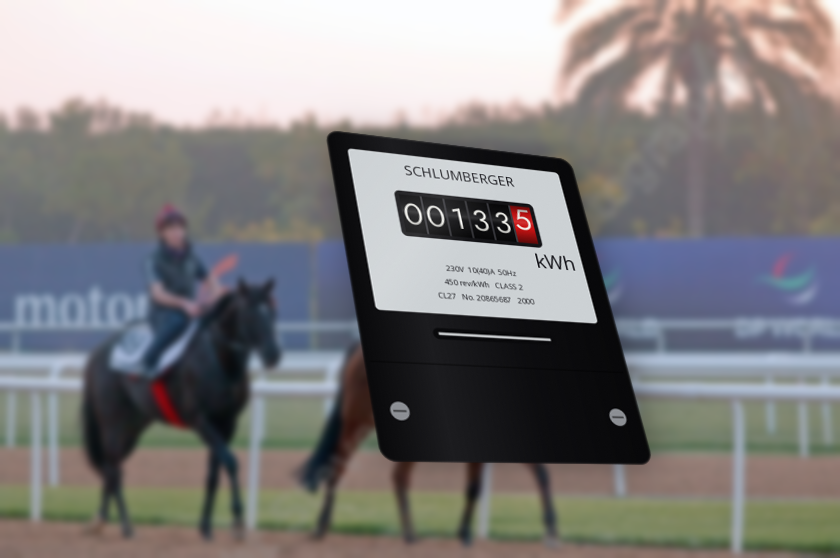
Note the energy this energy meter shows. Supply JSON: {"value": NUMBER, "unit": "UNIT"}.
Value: {"value": 133.5, "unit": "kWh"}
